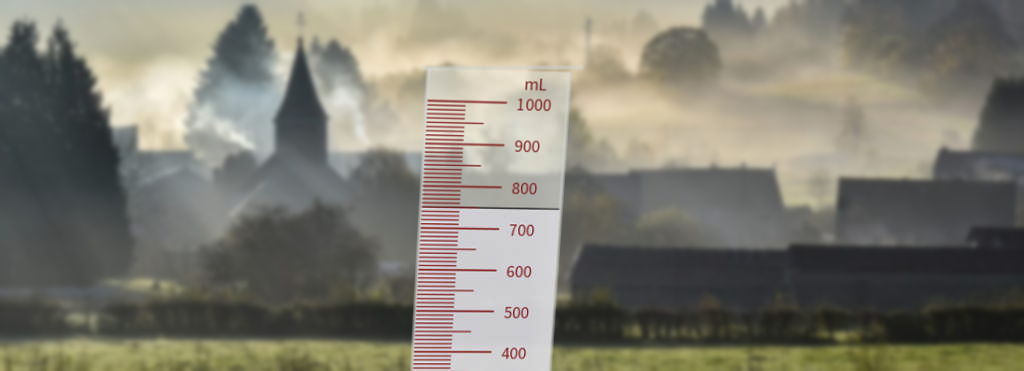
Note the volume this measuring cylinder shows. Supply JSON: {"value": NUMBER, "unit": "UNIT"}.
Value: {"value": 750, "unit": "mL"}
